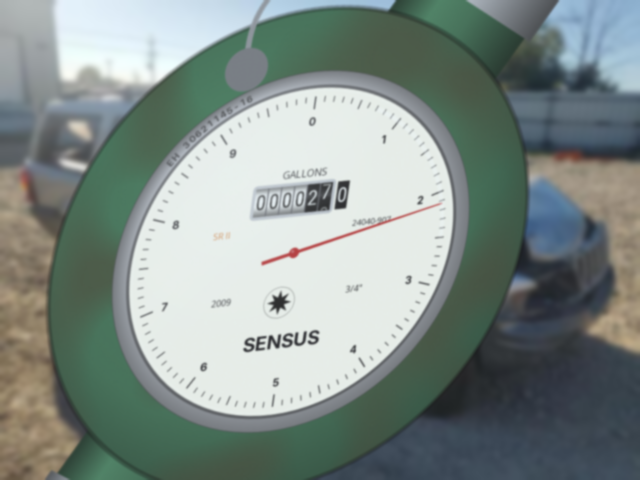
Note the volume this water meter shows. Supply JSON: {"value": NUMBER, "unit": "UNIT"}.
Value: {"value": 272.1, "unit": "gal"}
